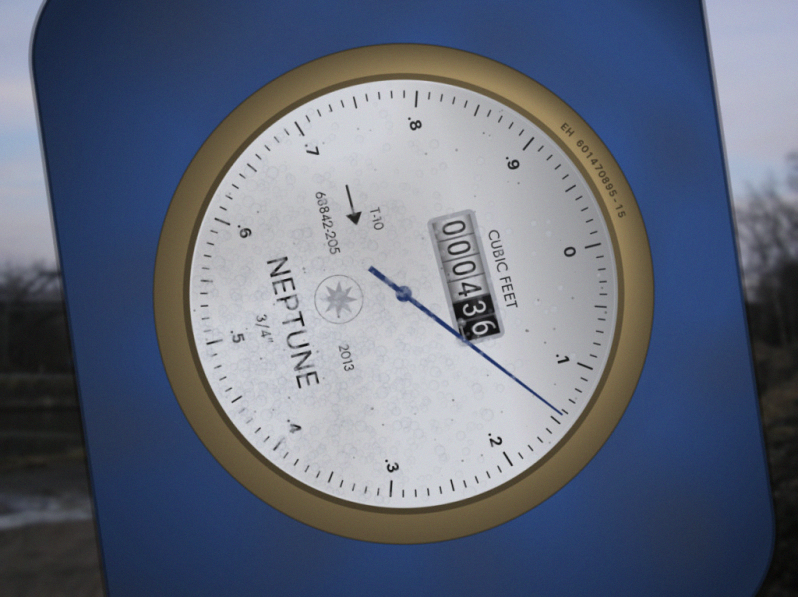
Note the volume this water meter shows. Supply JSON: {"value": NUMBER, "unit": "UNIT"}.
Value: {"value": 436.14, "unit": "ft³"}
